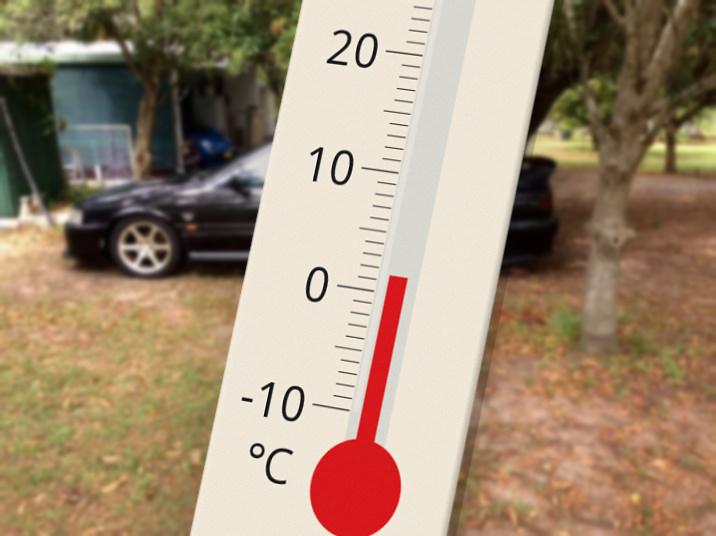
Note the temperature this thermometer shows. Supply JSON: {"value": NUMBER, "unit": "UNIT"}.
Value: {"value": 1.5, "unit": "°C"}
